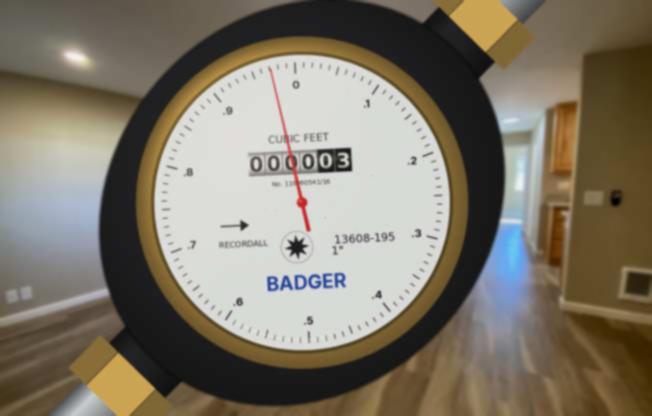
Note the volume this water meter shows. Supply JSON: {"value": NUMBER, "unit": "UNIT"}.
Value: {"value": 2.97, "unit": "ft³"}
